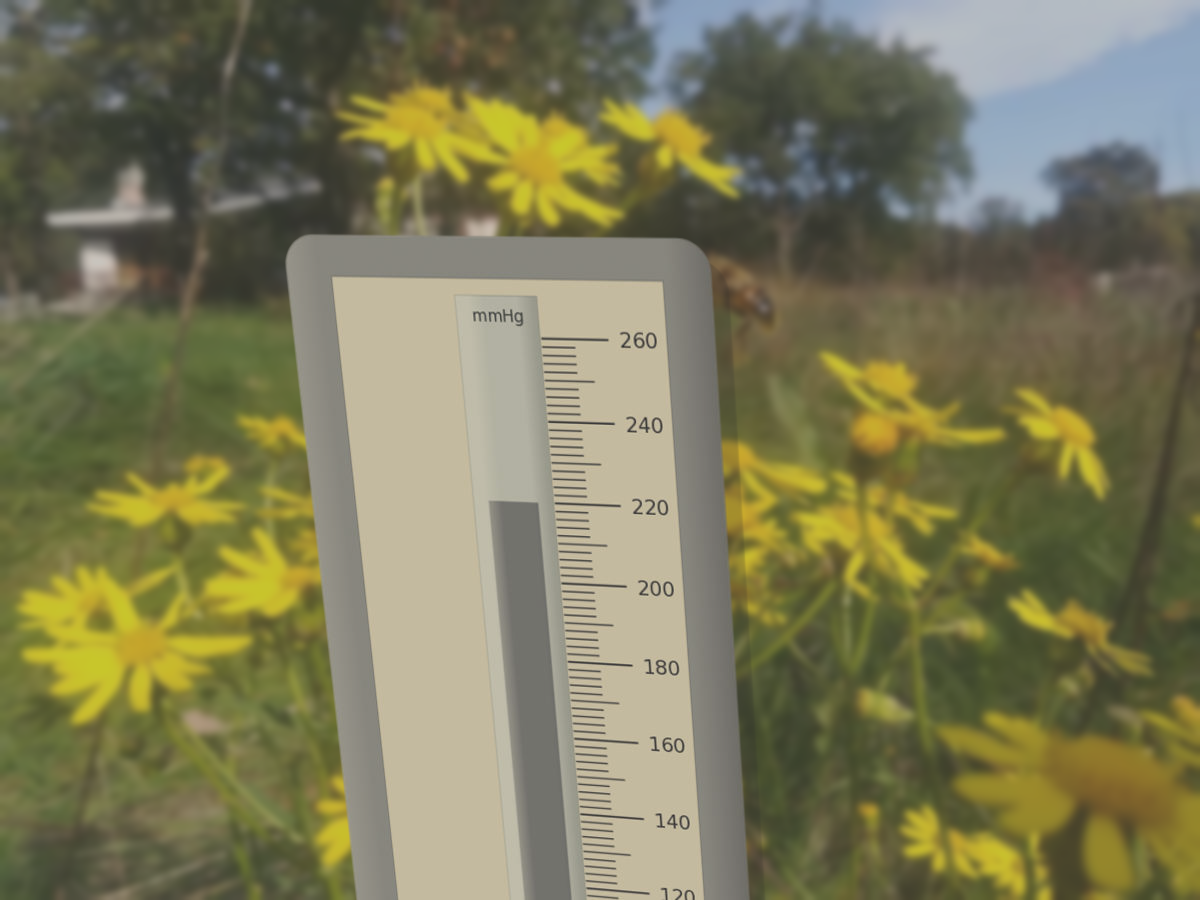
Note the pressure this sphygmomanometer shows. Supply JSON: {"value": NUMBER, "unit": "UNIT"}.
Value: {"value": 220, "unit": "mmHg"}
